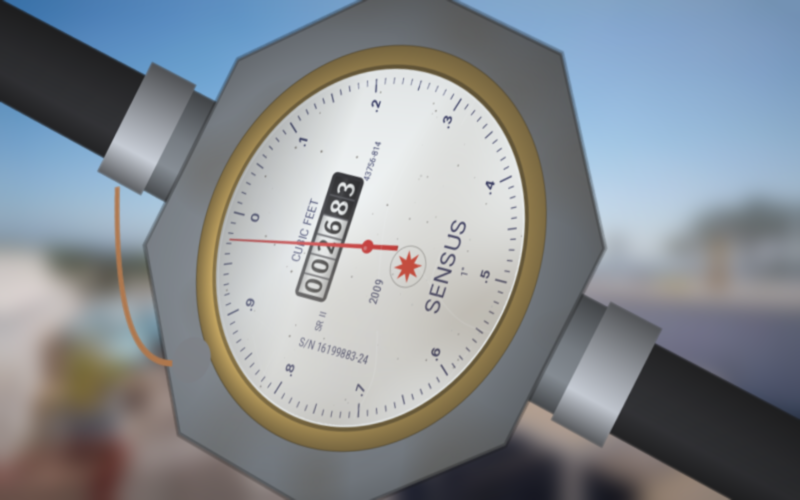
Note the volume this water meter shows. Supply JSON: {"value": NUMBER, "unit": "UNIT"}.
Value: {"value": 2682.97, "unit": "ft³"}
